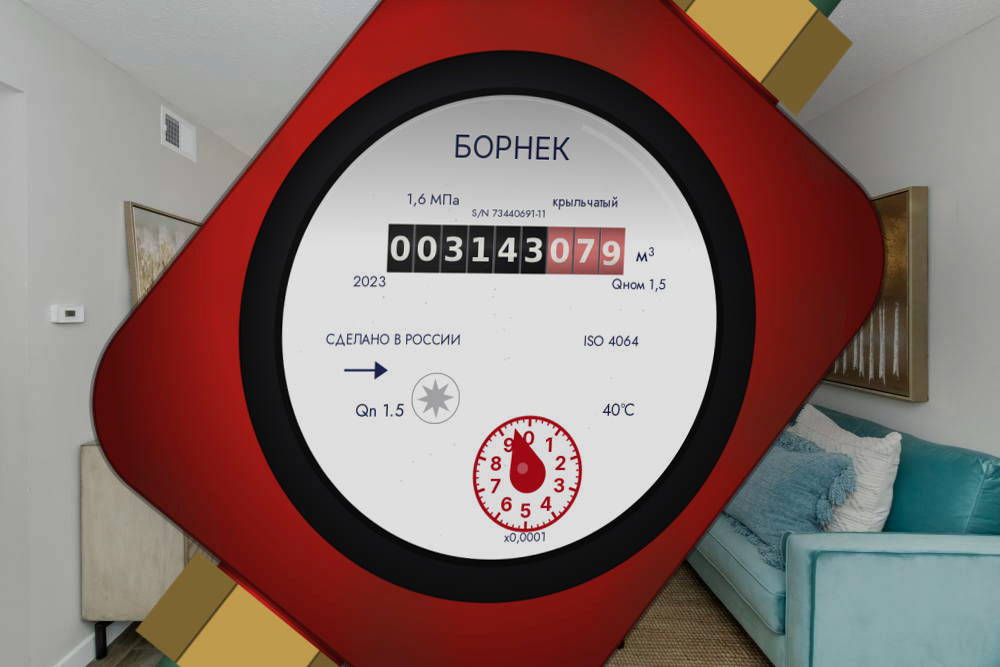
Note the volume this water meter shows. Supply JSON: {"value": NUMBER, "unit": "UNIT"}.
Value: {"value": 3143.0789, "unit": "m³"}
